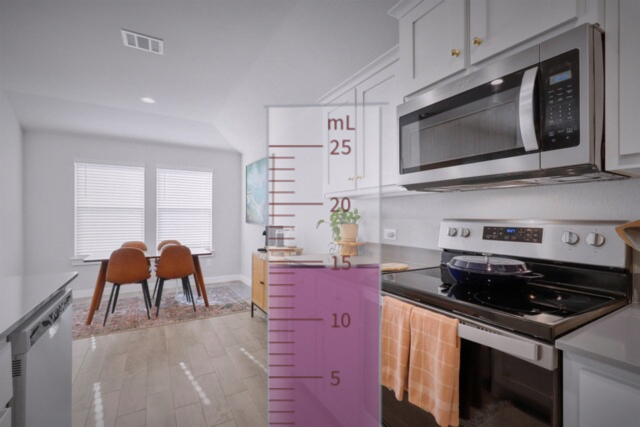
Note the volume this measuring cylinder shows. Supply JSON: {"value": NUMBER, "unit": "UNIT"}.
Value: {"value": 14.5, "unit": "mL"}
